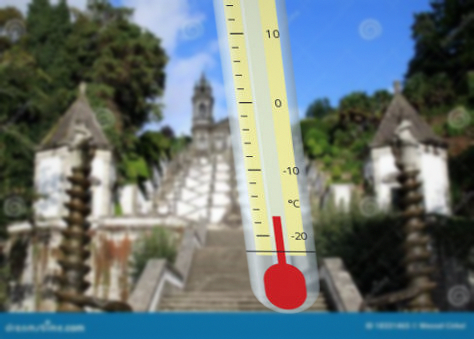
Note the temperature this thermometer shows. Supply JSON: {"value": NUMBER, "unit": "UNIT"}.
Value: {"value": -17, "unit": "°C"}
